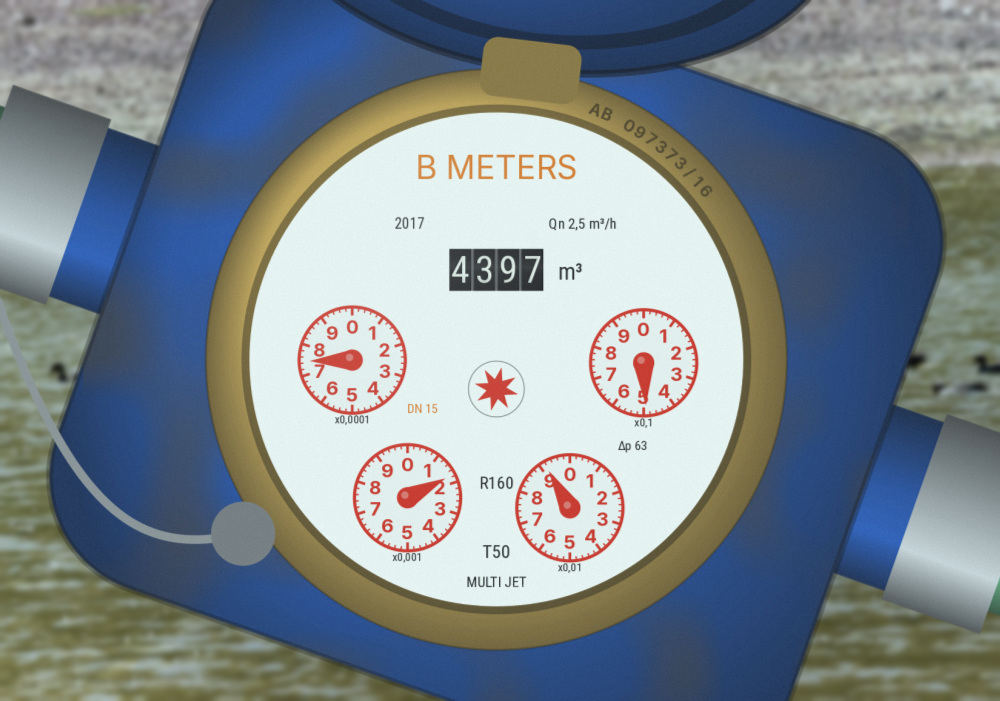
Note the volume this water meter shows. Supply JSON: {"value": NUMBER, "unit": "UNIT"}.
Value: {"value": 4397.4917, "unit": "m³"}
